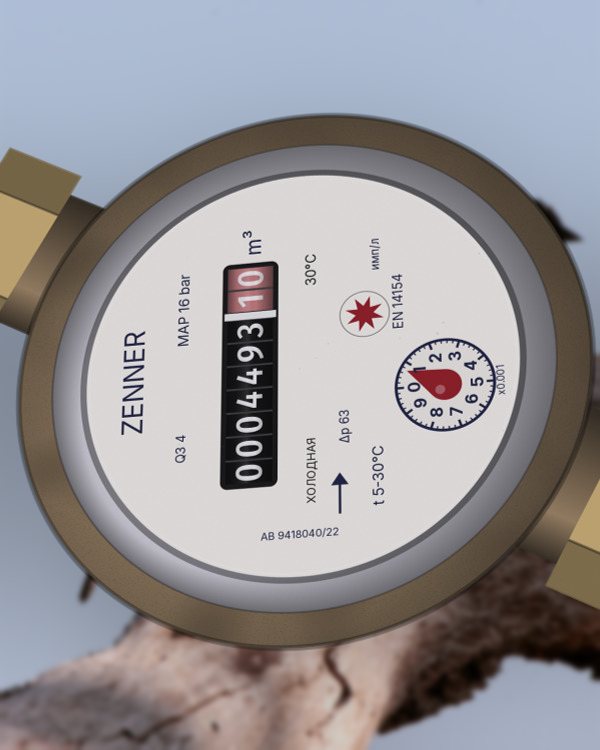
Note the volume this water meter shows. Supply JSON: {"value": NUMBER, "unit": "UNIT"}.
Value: {"value": 4493.100, "unit": "m³"}
